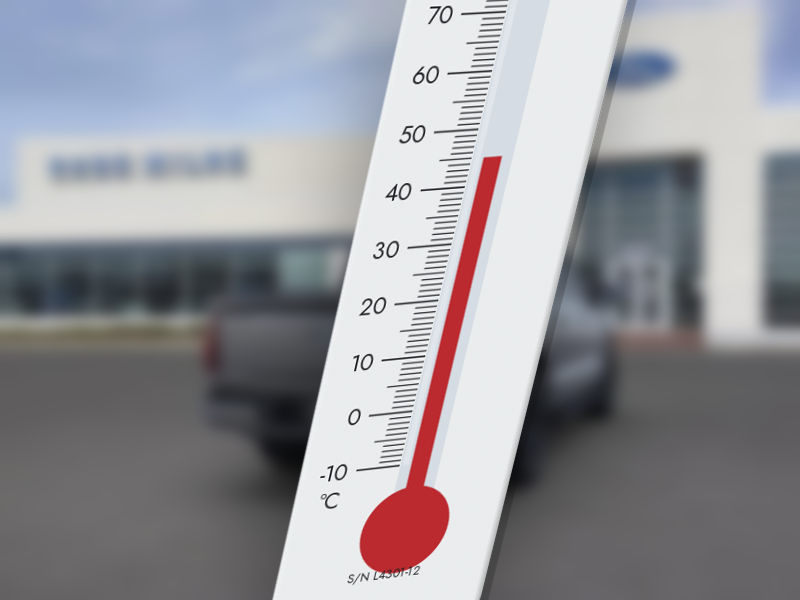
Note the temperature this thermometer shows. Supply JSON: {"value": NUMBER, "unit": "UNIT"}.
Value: {"value": 45, "unit": "°C"}
